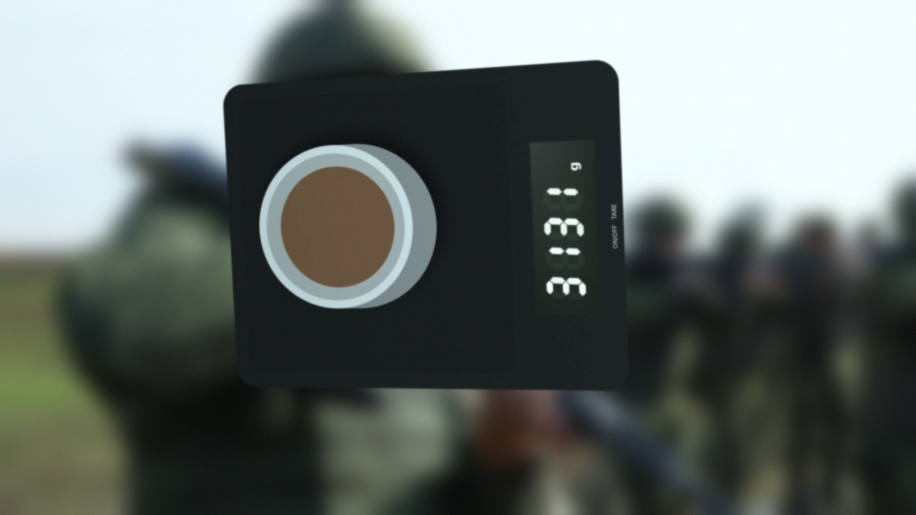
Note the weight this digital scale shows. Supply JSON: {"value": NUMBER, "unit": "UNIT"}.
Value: {"value": 3131, "unit": "g"}
